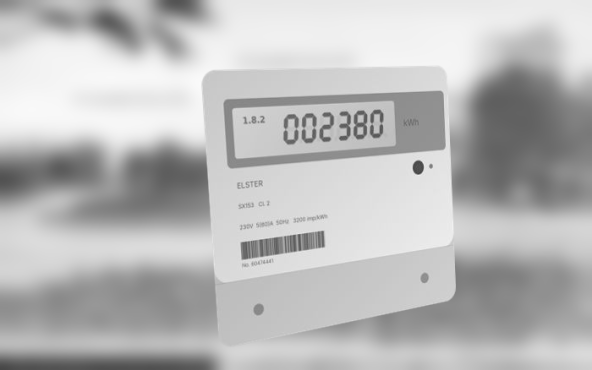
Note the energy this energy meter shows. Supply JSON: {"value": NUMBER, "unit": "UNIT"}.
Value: {"value": 2380, "unit": "kWh"}
